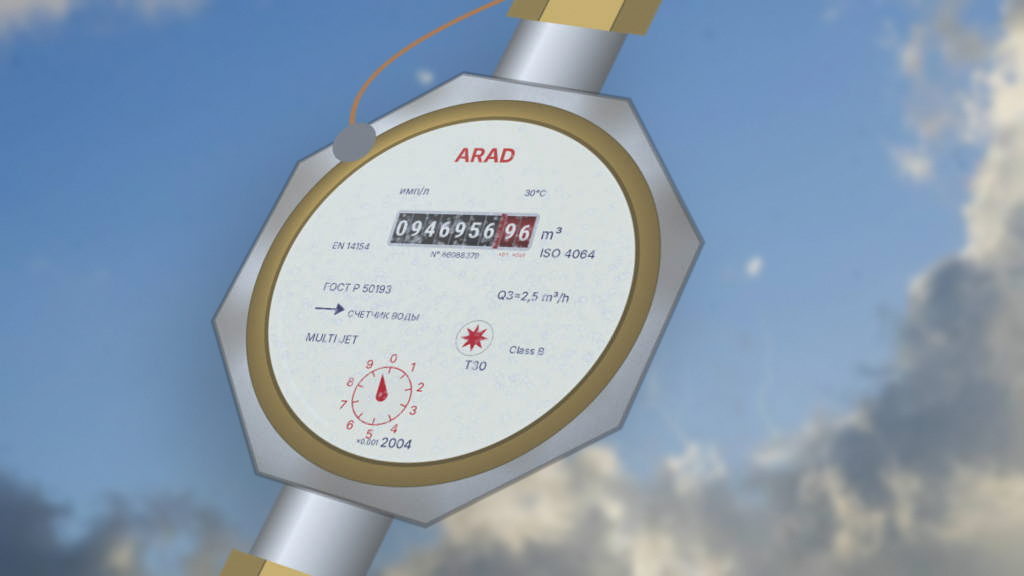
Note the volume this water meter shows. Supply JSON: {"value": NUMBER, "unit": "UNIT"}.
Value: {"value": 946956.959, "unit": "m³"}
